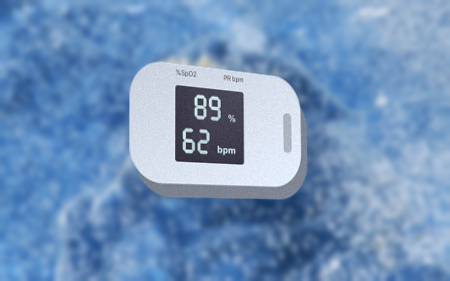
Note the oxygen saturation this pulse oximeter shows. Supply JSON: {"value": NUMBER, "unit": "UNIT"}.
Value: {"value": 89, "unit": "%"}
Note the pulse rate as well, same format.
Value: {"value": 62, "unit": "bpm"}
